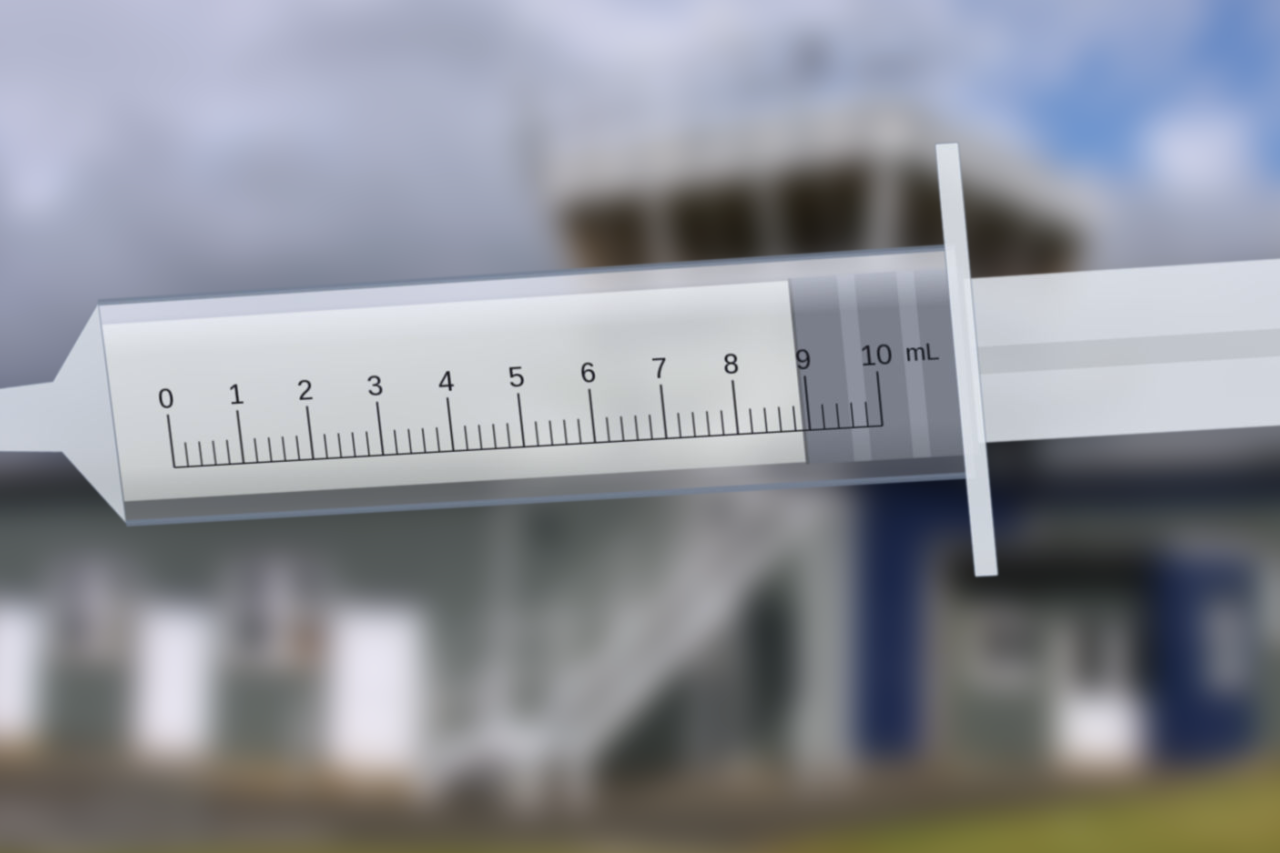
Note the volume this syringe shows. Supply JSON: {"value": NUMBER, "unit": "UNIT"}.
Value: {"value": 8.9, "unit": "mL"}
